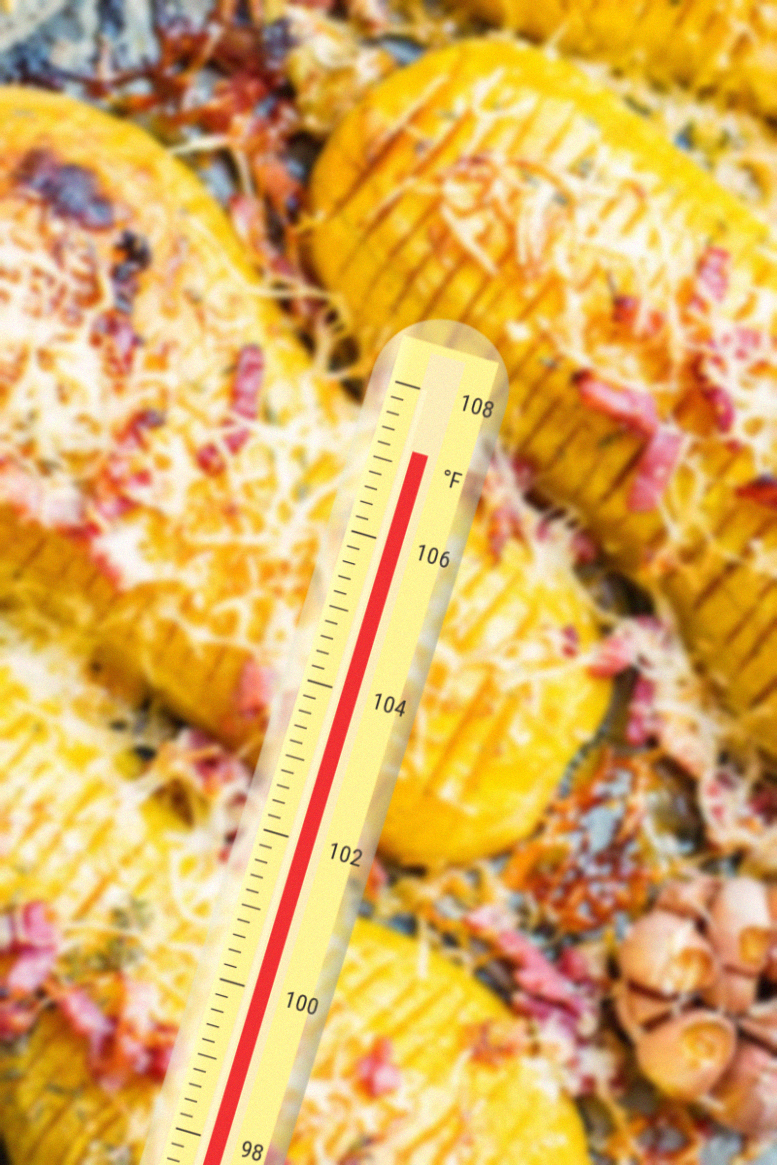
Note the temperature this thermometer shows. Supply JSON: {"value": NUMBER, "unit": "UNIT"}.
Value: {"value": 107.2, "unit": "°F"}
